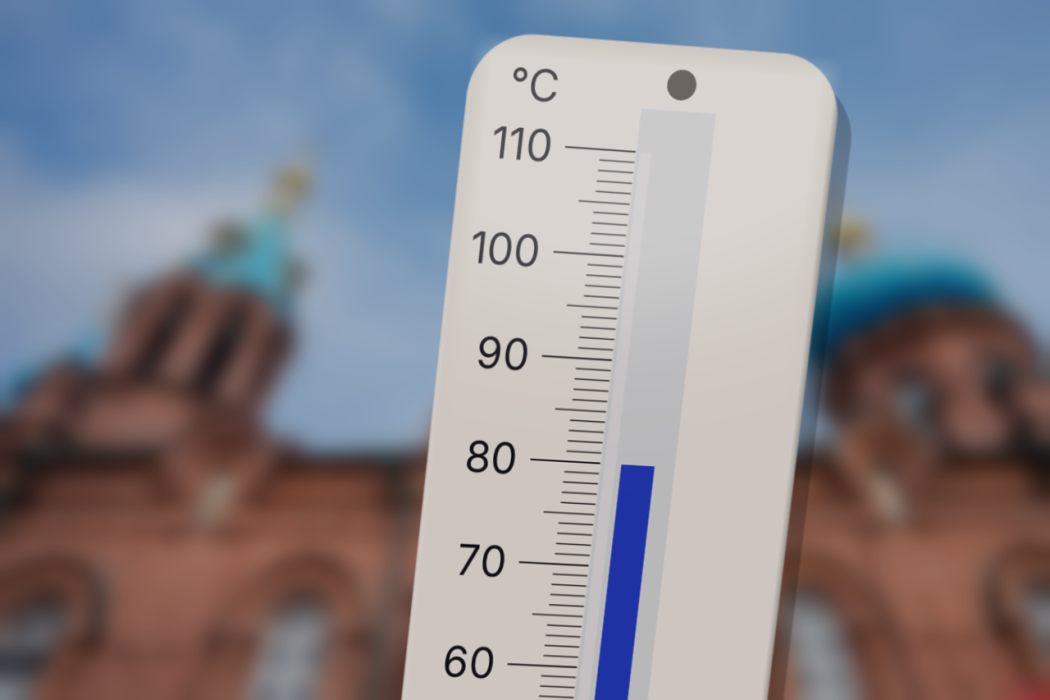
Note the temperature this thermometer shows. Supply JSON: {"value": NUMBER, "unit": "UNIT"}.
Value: {"value": 80, "unit": "°C"}
